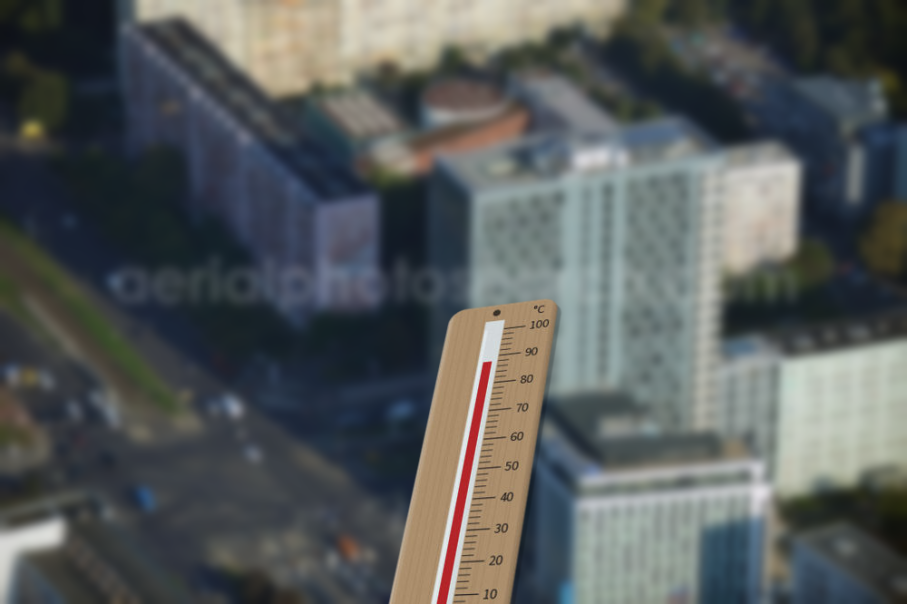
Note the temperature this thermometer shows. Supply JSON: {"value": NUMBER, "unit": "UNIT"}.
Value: {"value": 88, "unit": "°C"}
